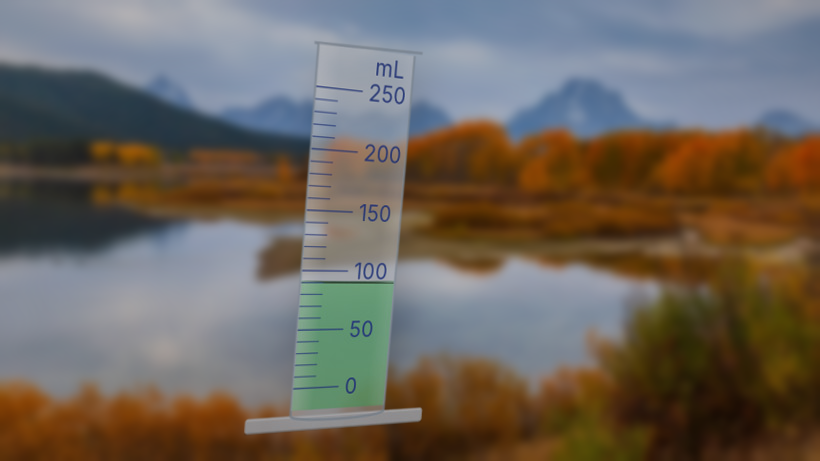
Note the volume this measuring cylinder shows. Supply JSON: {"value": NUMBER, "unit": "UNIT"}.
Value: {"value": 90, "unit": "mL"}
